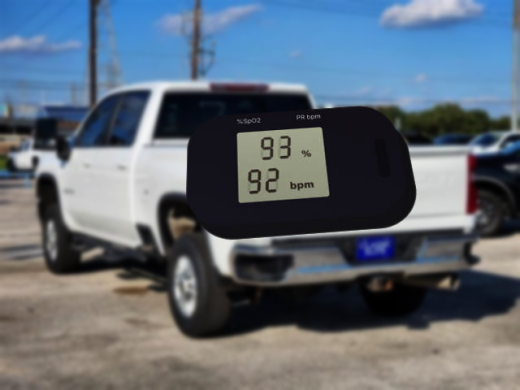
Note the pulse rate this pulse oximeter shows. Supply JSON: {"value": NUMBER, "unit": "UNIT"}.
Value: {"value": 92, "unit": "bpm"}
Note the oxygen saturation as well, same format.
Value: {"value": 93, "unit": "%"}
